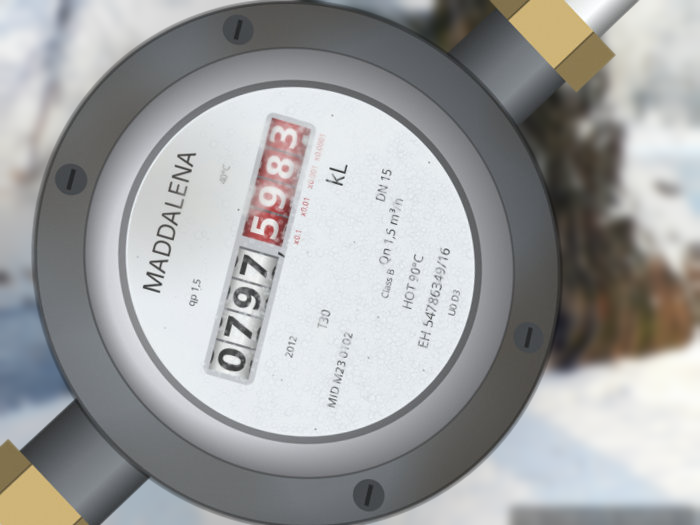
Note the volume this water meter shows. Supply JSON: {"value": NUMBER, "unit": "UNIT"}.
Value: {"value": 797.5983, "unit": "kL"}
